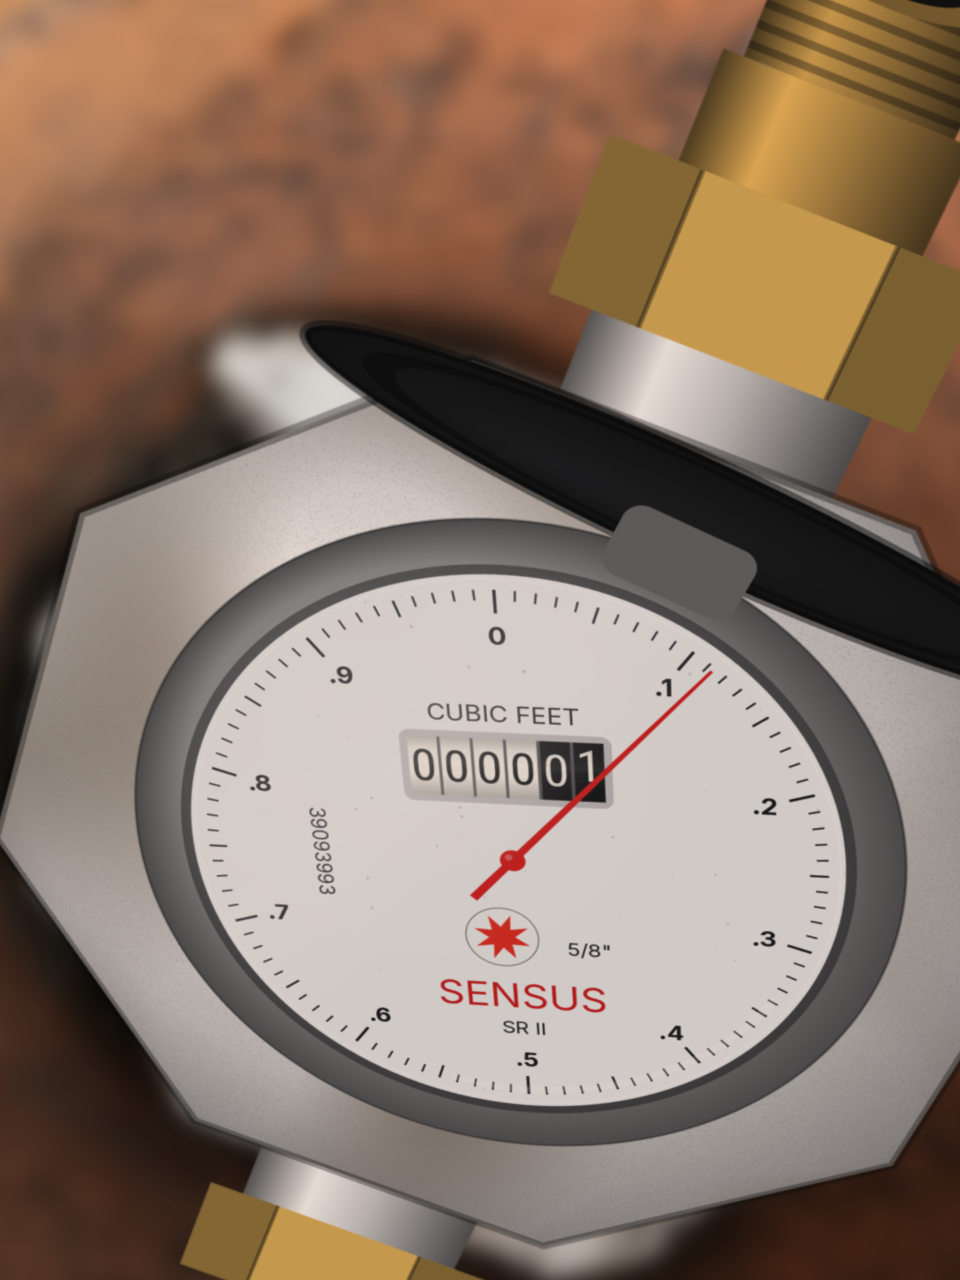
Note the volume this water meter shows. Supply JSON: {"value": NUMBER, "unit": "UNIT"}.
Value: {"value": 1.11, "unit": "ft³"}
